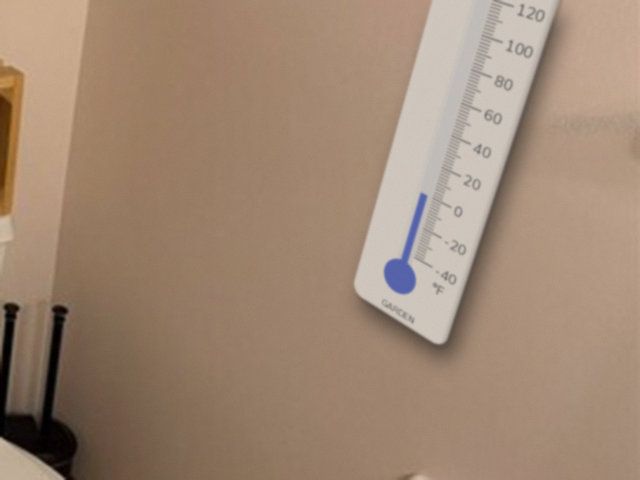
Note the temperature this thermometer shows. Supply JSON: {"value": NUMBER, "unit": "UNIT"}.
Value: {"value": 0, "unit": "°F"}
